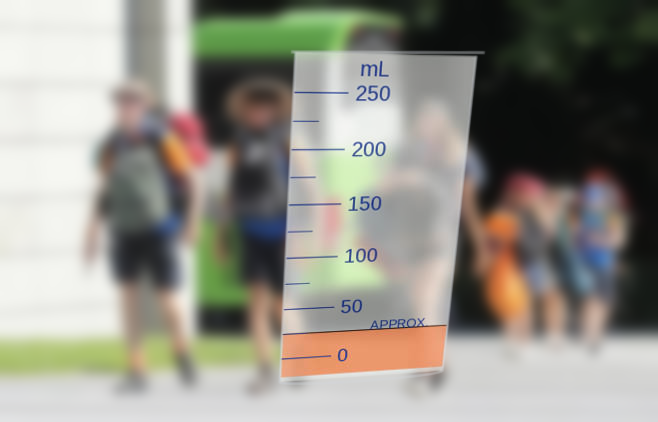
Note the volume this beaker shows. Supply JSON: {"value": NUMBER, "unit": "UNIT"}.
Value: {"value": 25, "unit": "mL"}
